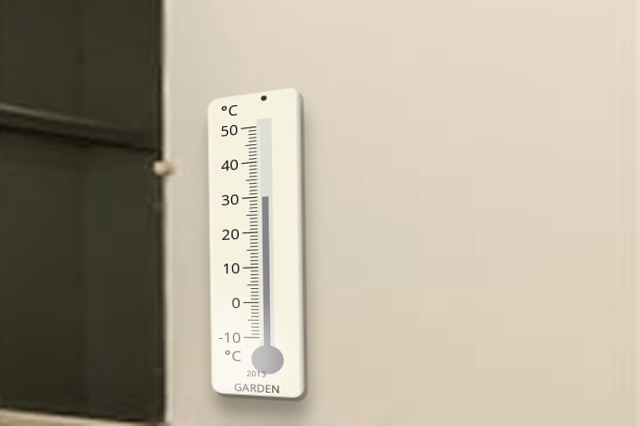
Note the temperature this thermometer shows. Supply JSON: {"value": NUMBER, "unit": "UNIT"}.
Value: {"value": 30, "unit": "°C"}
